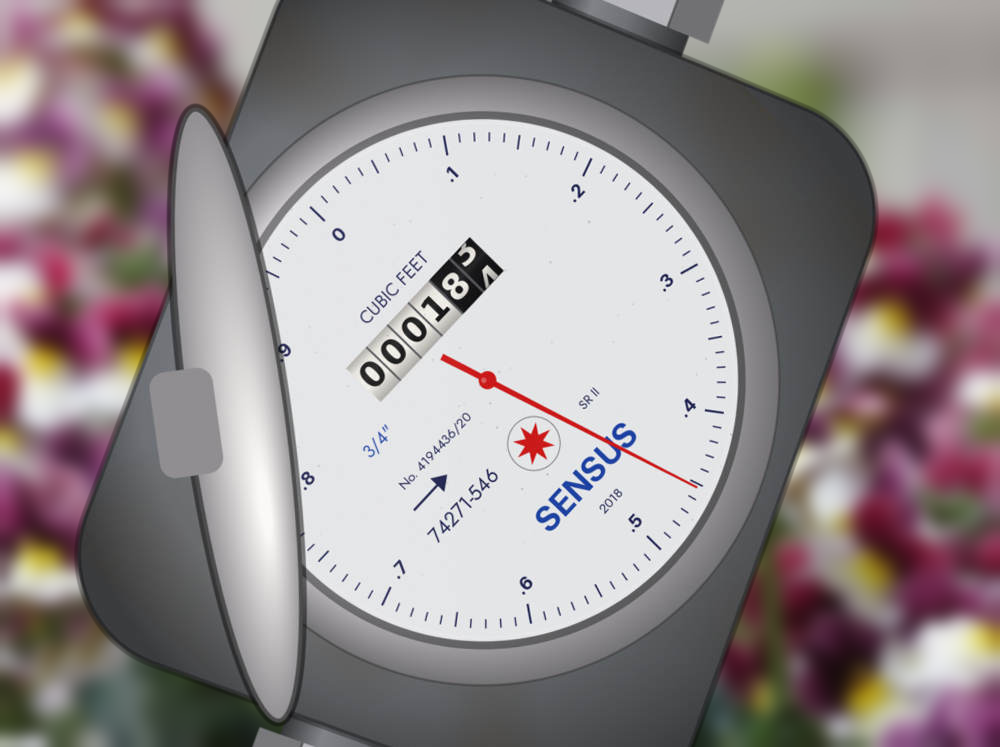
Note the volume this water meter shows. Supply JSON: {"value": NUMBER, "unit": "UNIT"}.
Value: {"value": 183.45, "unit": "ft³"}
